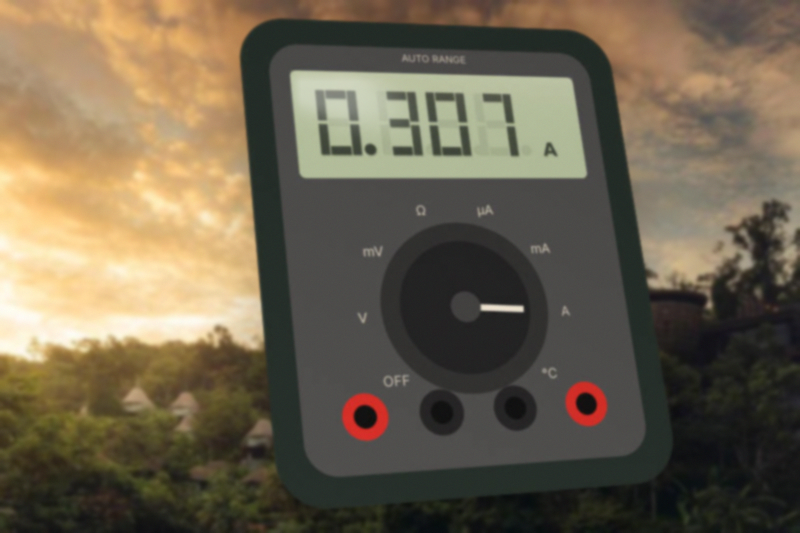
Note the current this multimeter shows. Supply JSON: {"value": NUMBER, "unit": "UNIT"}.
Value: {"value": 0.307, "unit": "A"}
